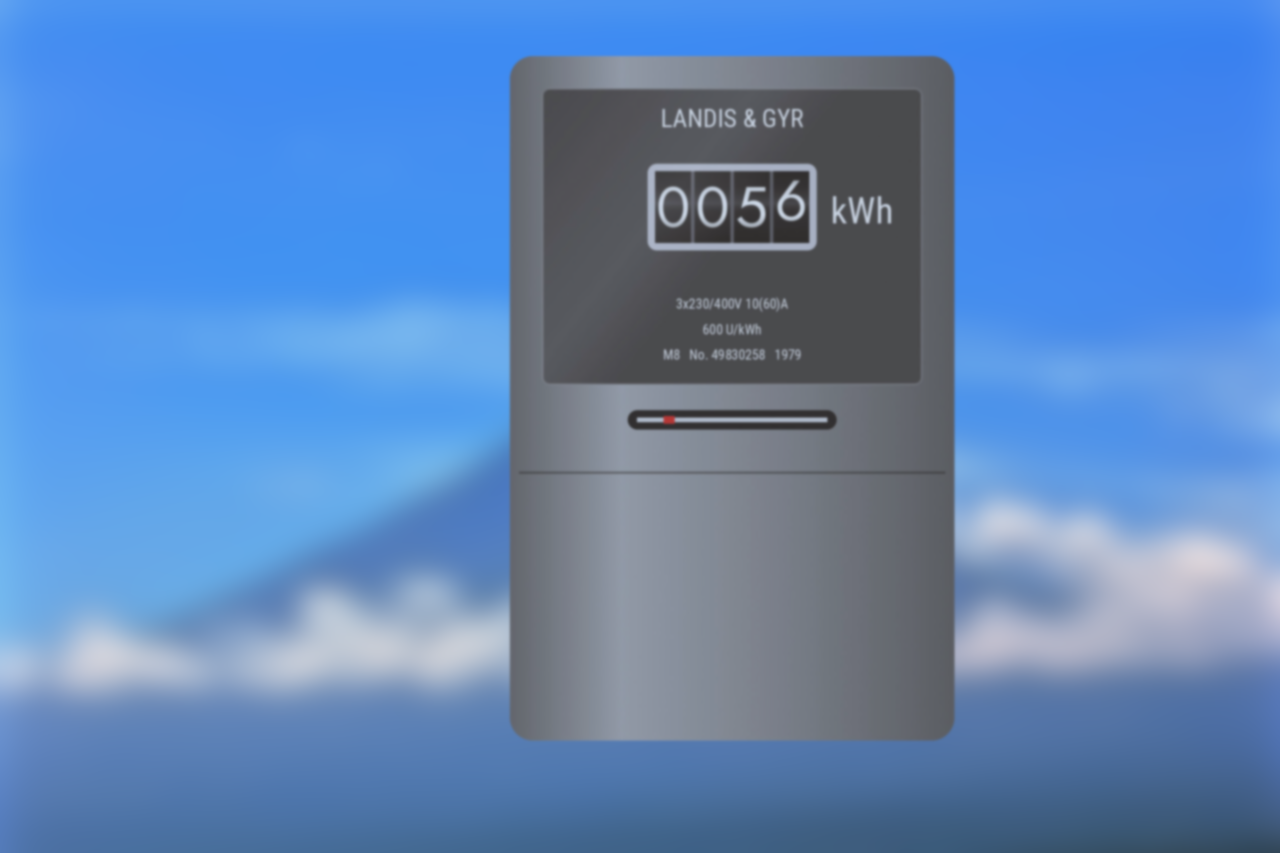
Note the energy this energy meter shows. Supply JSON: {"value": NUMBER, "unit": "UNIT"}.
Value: {"value": 56, "unit": "kWh"}
